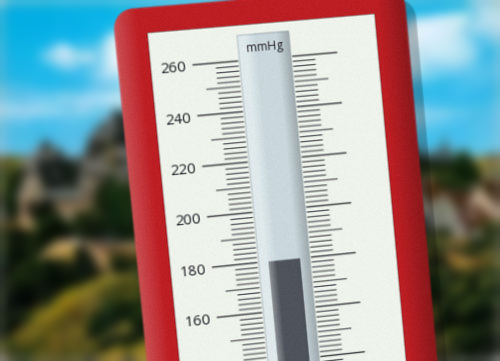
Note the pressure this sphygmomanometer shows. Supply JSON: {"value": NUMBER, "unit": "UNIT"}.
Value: {"value": 180, "unit": "mmHg"}
